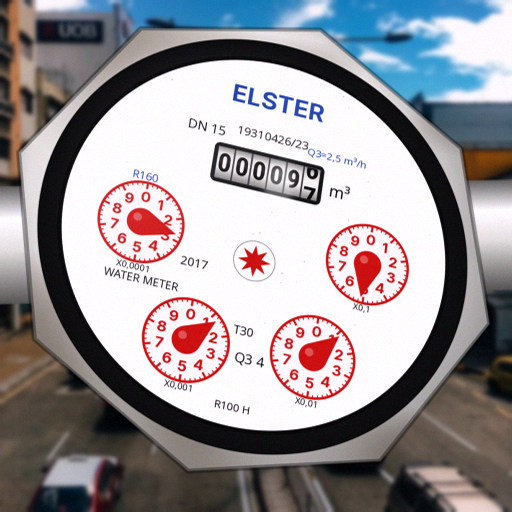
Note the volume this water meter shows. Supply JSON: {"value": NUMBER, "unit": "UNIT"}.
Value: {"value": 96.5112, "unit": "m³"}
